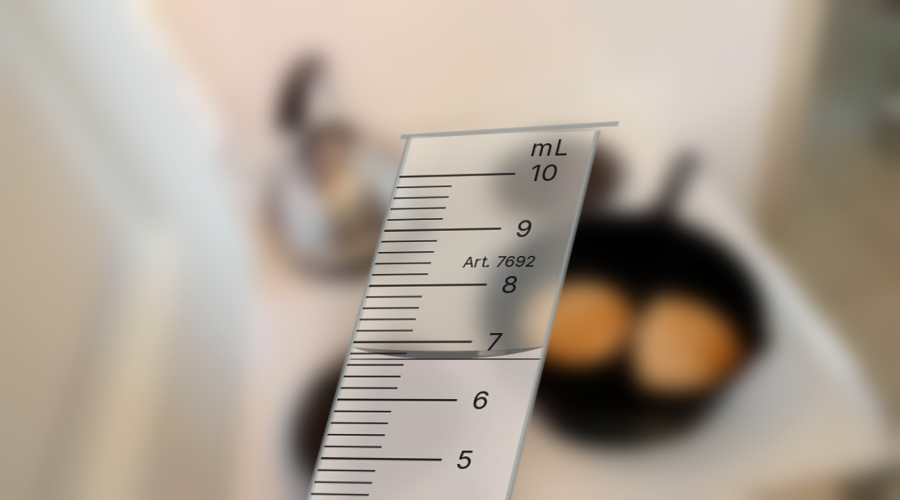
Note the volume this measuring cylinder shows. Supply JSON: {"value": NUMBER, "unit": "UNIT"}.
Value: {"value": 6.7, "unit": "mL"}
